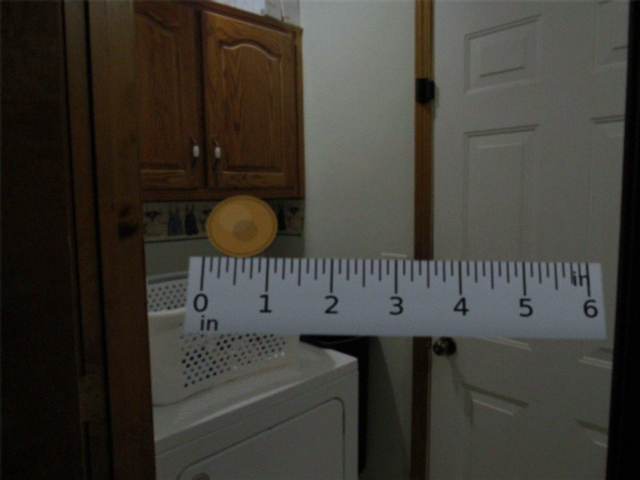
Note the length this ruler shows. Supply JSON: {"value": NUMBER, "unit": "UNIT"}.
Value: {"value": 1.125, "unit": "in"}
